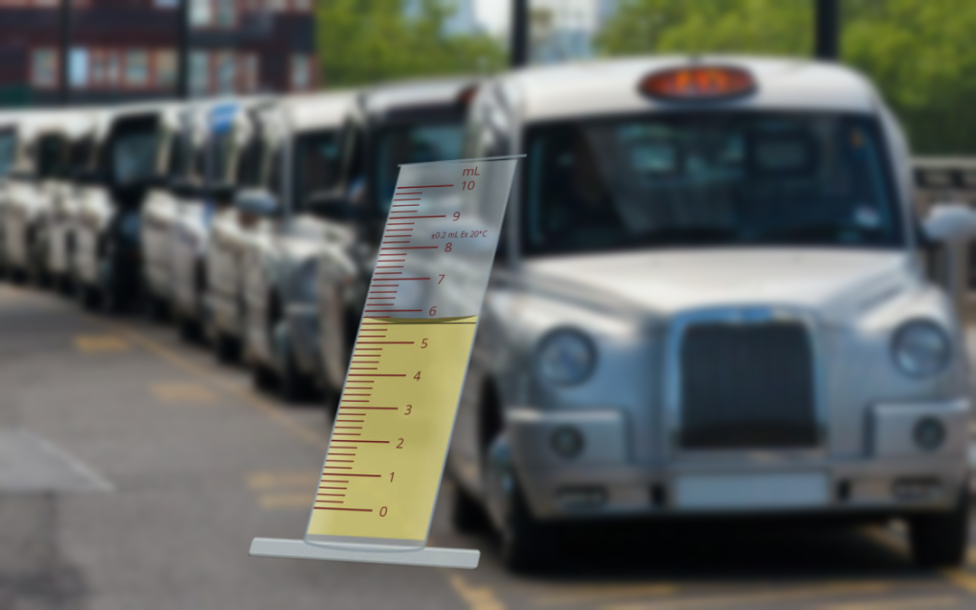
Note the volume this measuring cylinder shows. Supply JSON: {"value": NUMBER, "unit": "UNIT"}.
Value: {"value": 5.6, "unit": "mL"}
